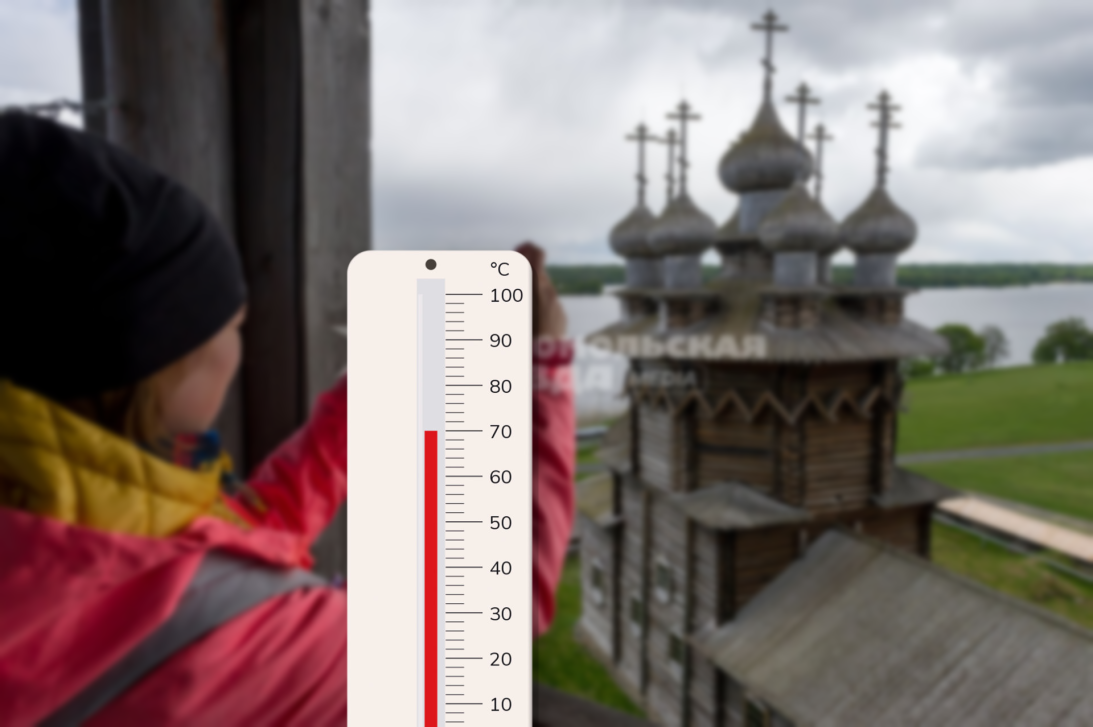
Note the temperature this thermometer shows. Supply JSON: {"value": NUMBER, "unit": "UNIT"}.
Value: {"value": 70, "unit": "°C"}
